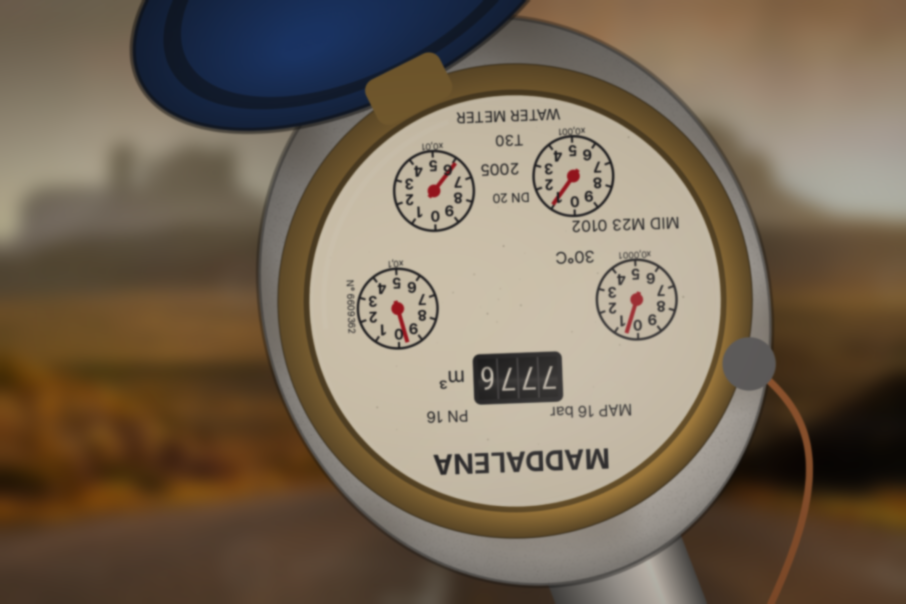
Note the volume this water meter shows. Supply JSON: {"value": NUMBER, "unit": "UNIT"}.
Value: {"value": 7775.9610, "unit": "m³"}
